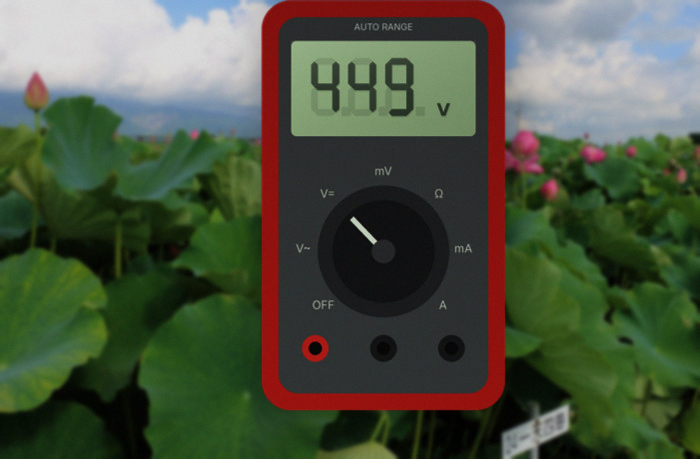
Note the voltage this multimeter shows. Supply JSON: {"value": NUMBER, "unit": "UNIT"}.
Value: {"value": 449, "unit": "V"}
